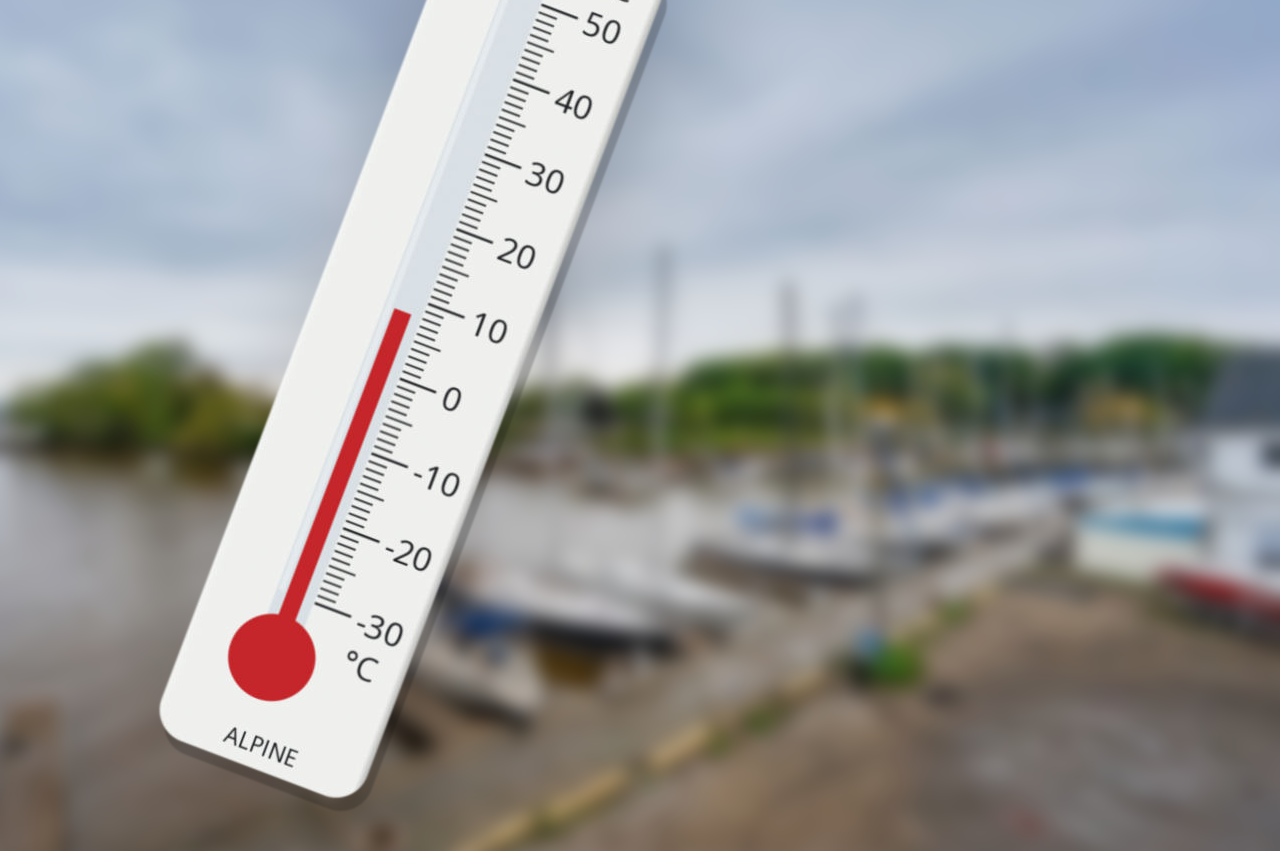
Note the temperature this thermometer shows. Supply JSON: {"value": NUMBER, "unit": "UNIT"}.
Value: {"value": 8, "unit": "°C"}
